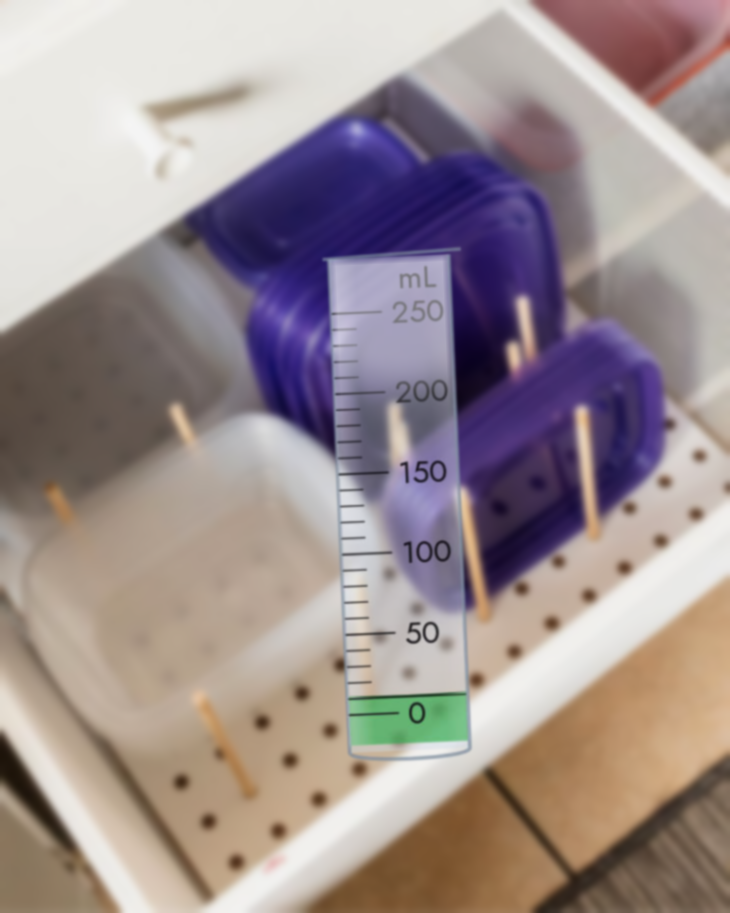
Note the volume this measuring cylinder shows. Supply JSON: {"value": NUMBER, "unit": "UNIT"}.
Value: {"value": 10, "unit": "mL"}
